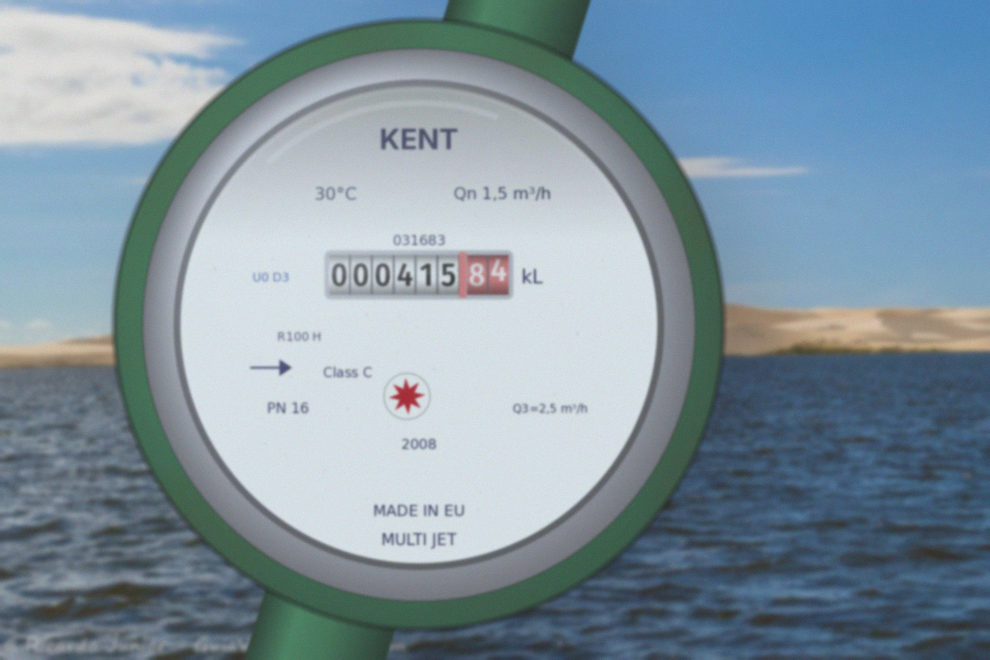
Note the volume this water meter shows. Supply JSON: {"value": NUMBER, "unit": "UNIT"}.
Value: {"value": 415.84, "unit": "kL"}
